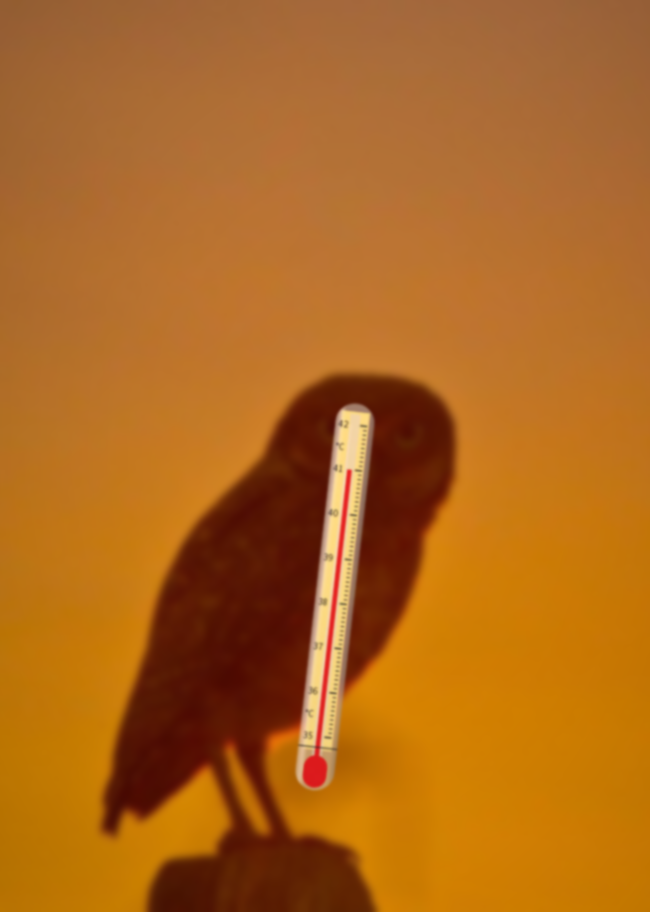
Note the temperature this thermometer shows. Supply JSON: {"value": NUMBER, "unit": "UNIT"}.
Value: {"value": 41, "unit": "°C"}
